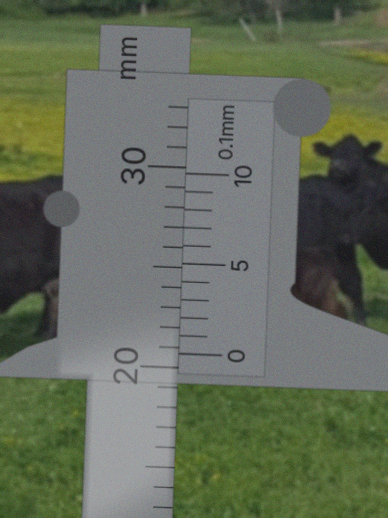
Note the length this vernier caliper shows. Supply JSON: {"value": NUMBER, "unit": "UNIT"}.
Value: {"value": 20.7, "unit": "mm"}
